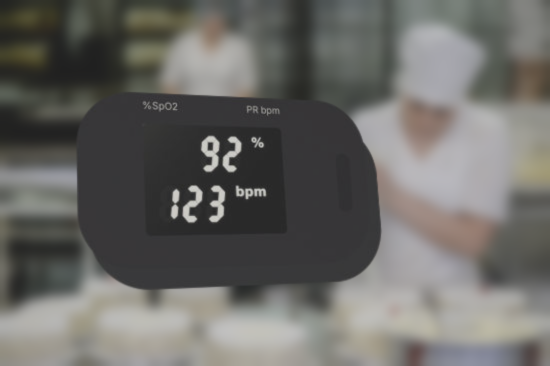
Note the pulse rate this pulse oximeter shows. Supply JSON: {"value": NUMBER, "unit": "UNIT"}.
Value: {"value": 123, "unit": "bpm"}
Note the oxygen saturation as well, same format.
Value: {"value": 92, "unit": "%"}
